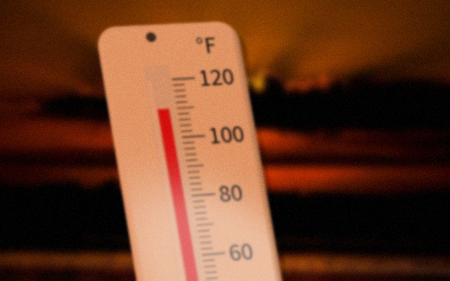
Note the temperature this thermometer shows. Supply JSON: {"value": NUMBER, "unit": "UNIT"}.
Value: {"value": 110, "unit": "°F"}
